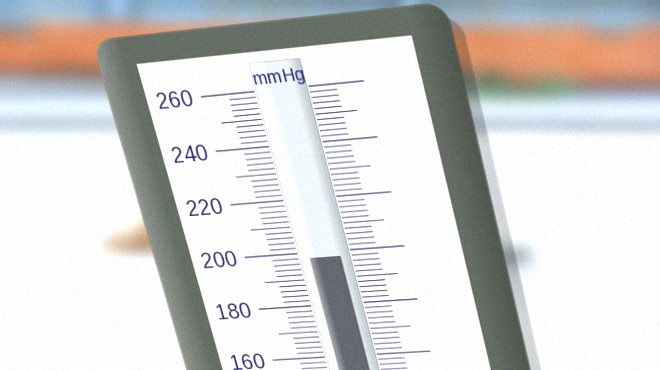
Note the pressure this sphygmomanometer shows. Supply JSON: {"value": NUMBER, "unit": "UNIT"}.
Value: {"value": 198, "unit": "mmHg"}
